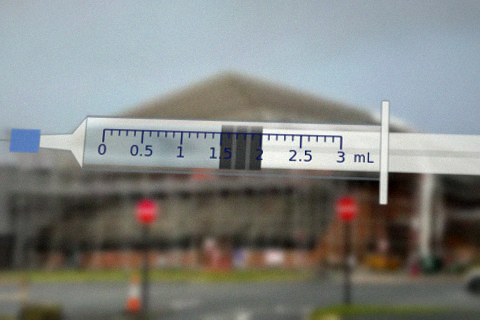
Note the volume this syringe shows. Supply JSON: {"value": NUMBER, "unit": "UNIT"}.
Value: {"value": 1.5, "unit": "mL"}
